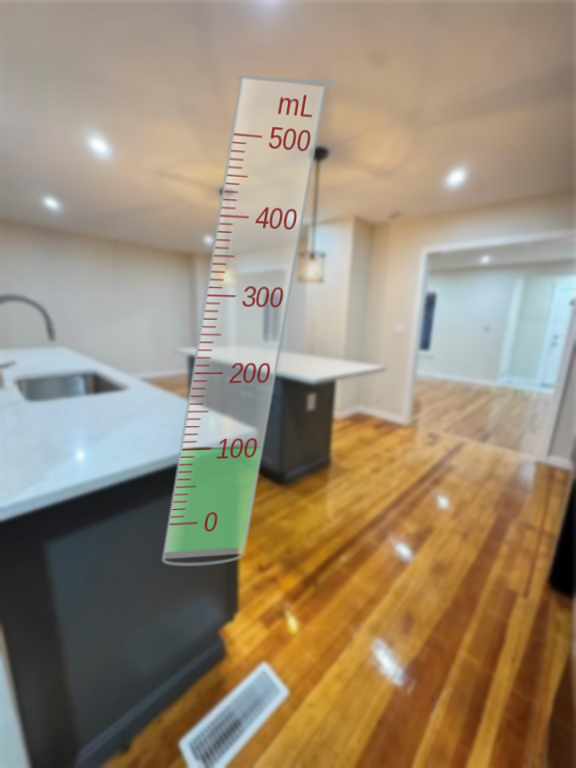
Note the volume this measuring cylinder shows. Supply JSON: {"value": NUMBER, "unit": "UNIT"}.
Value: {"value": 100, "unit": "mL"}
